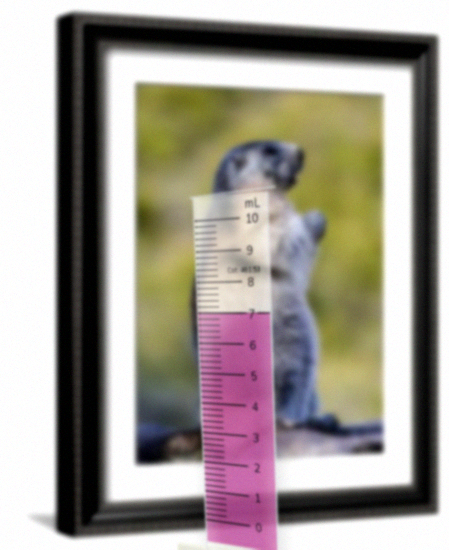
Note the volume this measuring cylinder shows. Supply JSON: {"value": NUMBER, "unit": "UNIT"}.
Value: {"value": 7, "unit": "mL"}
